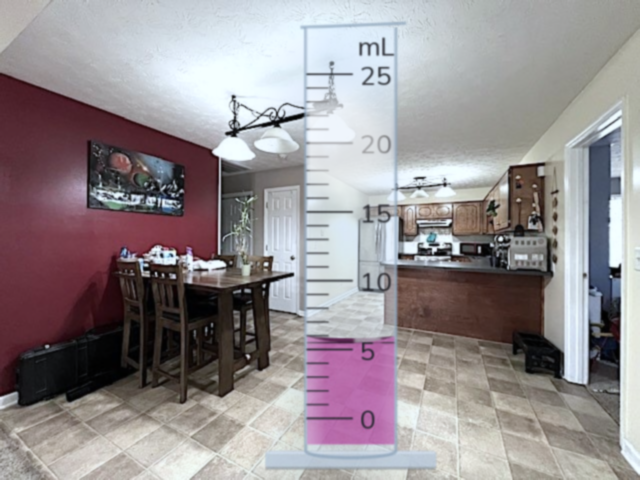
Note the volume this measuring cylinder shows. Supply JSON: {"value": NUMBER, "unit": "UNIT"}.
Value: {"value": 5.5, "unit": "mL"}
